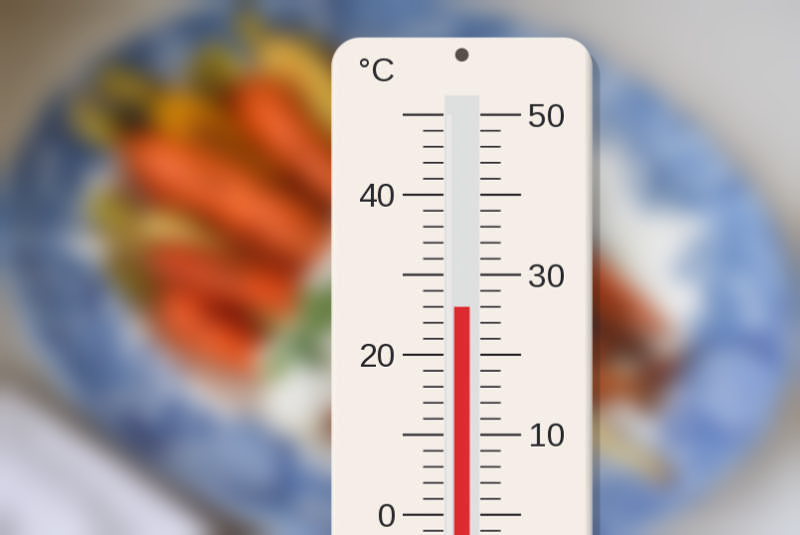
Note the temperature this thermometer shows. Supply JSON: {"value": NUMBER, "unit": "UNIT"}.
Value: {"value": 26, "unit": "°C"}
